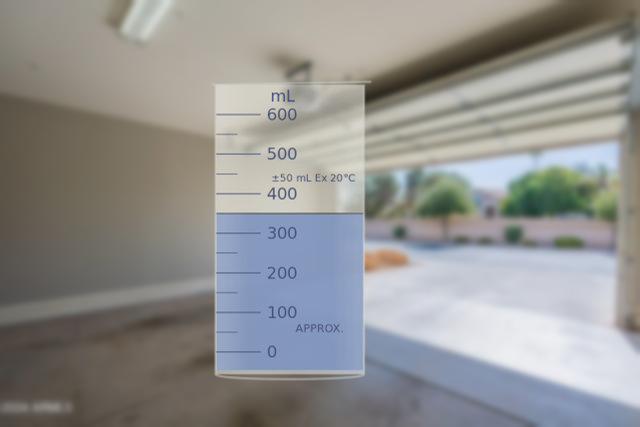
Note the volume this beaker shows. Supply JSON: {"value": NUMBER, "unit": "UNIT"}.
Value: {"value": 350, "unit": "mL"}
